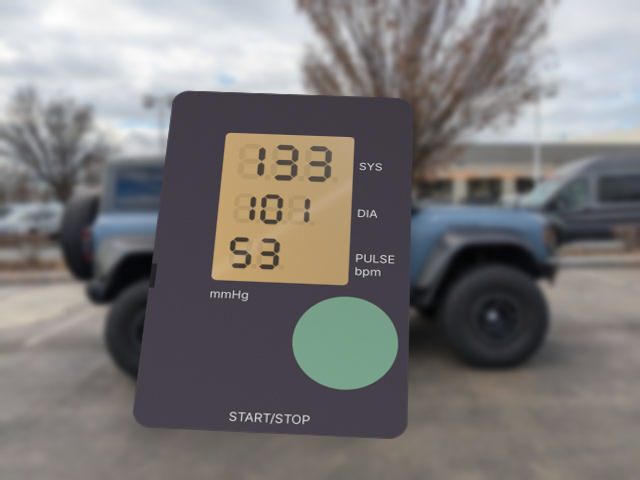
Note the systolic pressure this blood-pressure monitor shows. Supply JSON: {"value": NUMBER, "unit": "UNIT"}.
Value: {"value": 133, "unit": "mmHg"}
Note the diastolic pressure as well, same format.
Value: {"value": 101, "unit": "mmHg"}
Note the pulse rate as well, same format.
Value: {"value": 53, "unit": "bpm"}
